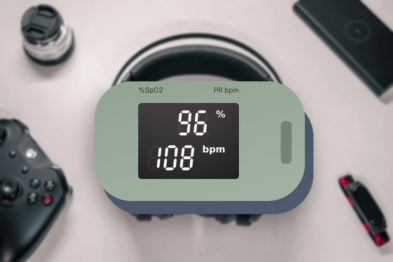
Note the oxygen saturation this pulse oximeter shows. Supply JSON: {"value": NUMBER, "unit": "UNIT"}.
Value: {"value": 96, "unit": "%"}
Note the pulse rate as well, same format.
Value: {"value": 108, "unit": "bpm"}
